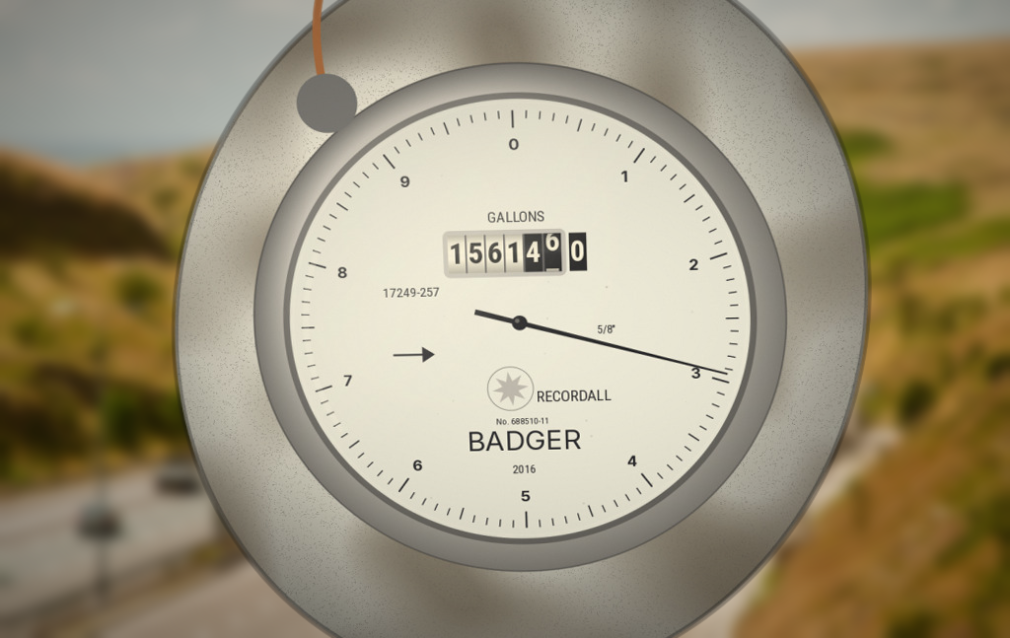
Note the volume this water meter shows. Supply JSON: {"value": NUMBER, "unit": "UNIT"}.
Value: {"value": 1561462.9, "unit": "gal"}
